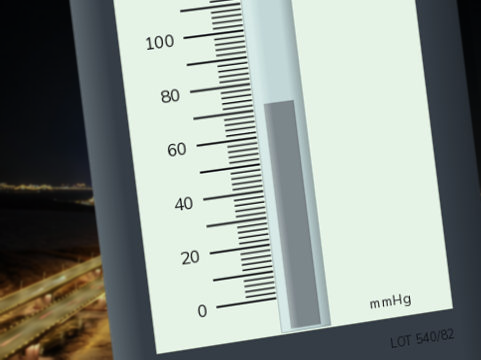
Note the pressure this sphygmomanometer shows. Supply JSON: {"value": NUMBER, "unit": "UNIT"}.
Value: {"value": 72, "unit": "mmHg"}
